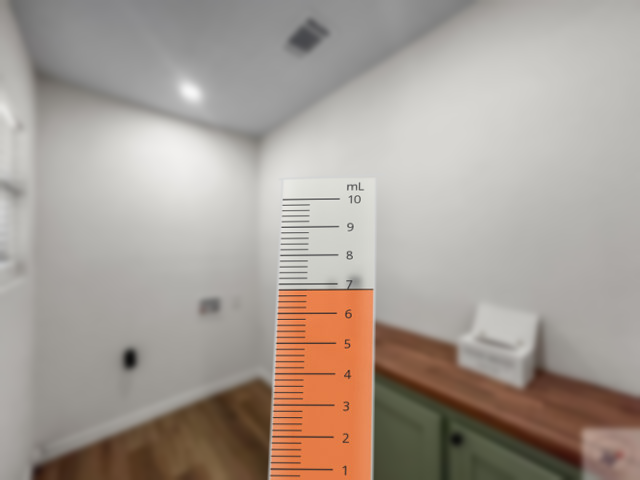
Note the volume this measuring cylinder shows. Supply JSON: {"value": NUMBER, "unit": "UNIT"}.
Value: {"value": 6.8, "unit": "mL"}
